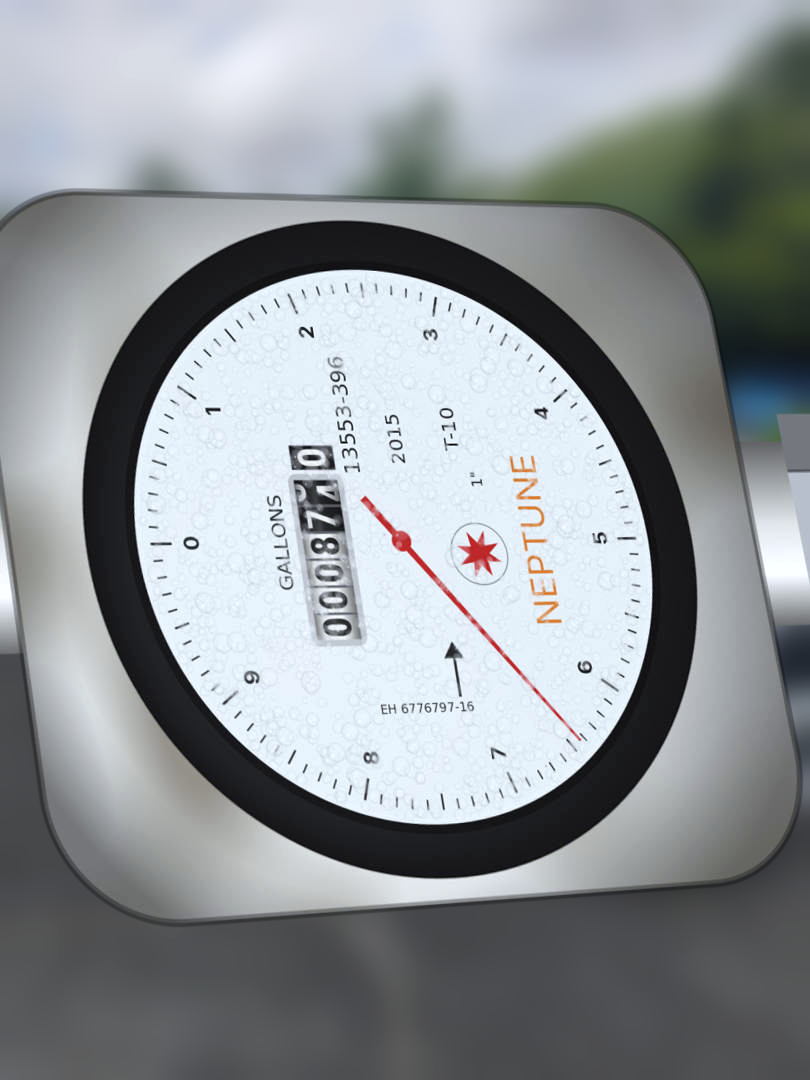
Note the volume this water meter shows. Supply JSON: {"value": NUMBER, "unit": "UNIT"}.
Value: {"value": 8736.4, "unit": "gal"}
